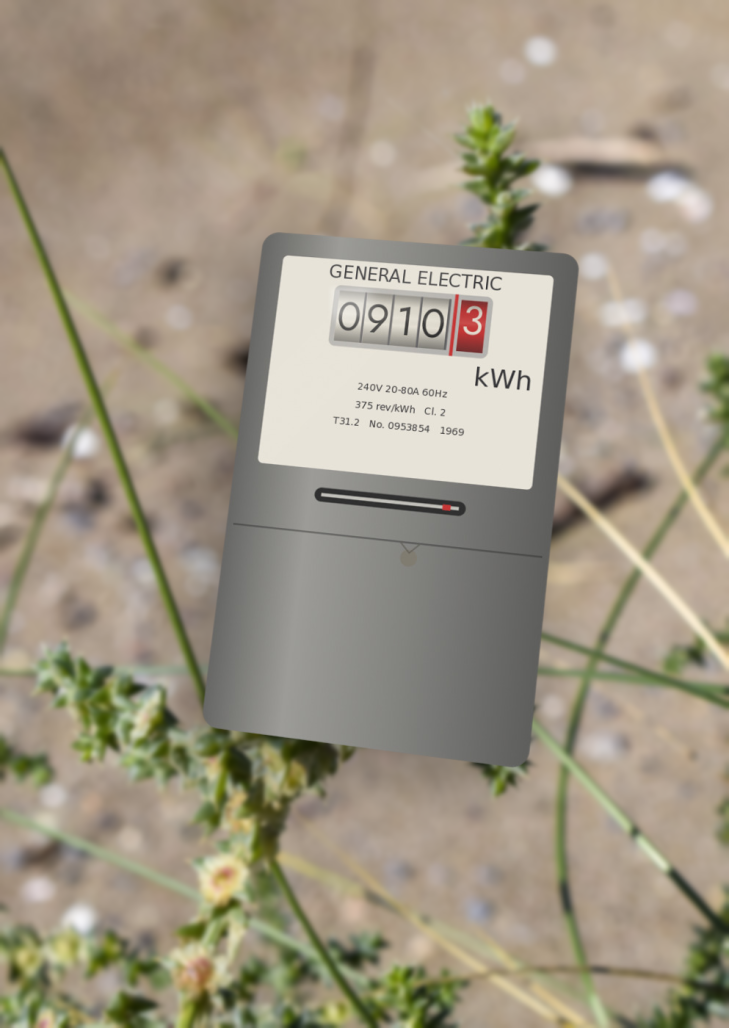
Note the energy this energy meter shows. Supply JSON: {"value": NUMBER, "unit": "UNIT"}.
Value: {"value": 910.3, "unit": "kWh"}
